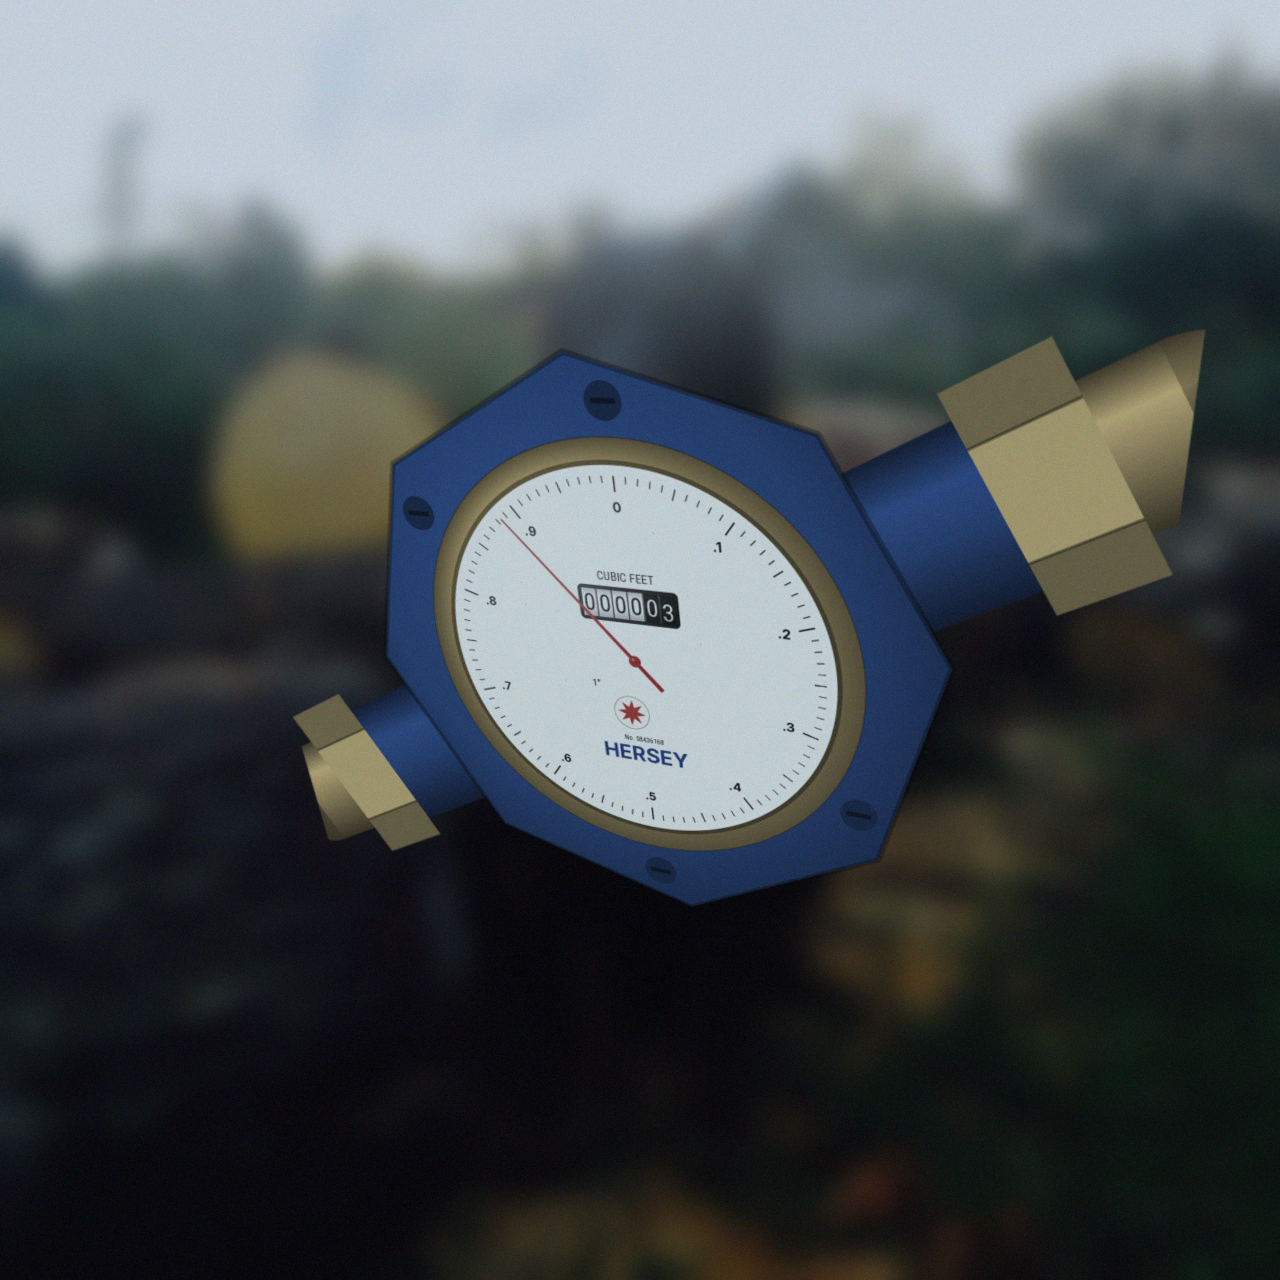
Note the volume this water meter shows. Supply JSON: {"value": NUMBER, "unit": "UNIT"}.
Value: {"value": 2.88, "unit": "ft³"}
